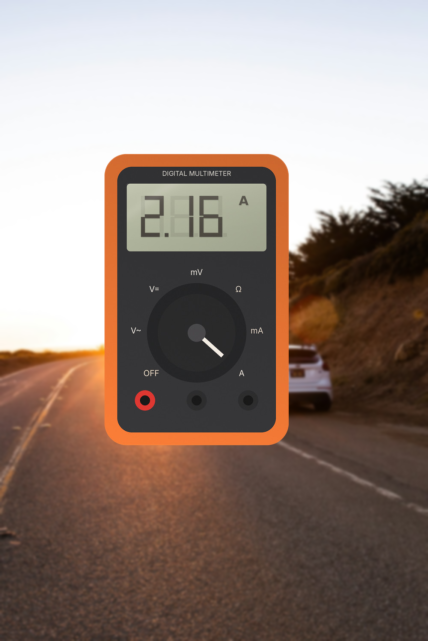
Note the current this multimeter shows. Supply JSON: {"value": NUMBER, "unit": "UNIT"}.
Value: {"value": 2.16, "unit": "A"}
